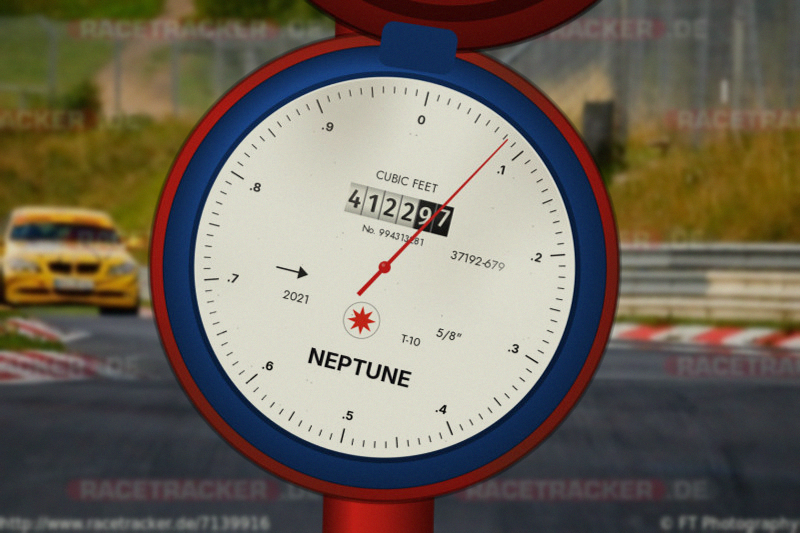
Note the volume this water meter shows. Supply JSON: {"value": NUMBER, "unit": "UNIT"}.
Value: {"value": 412297.08, "unit": "ft³"}
